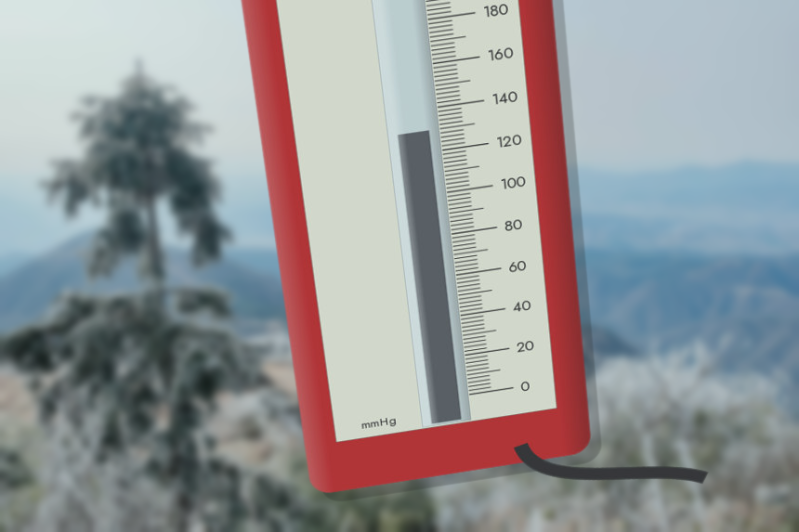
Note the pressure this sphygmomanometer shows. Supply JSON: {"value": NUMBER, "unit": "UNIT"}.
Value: {"value": 130, "unit": "mmHg"}
